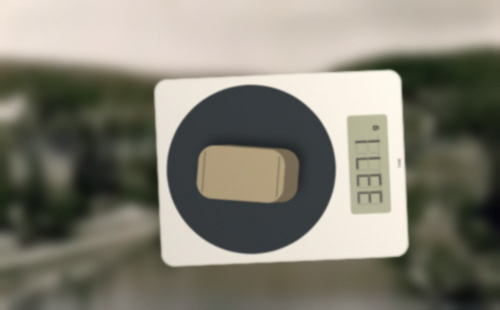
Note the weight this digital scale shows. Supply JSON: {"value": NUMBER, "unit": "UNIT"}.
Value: {"value": 3371, "unit": "g"}
